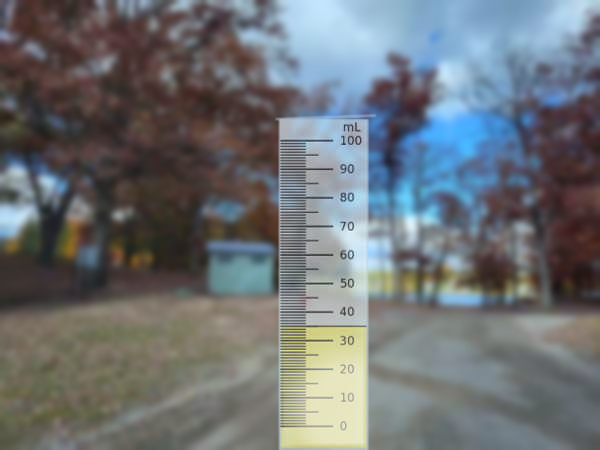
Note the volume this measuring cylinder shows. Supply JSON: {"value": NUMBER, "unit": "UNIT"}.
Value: {"value": 35, "unit": "mL"}
